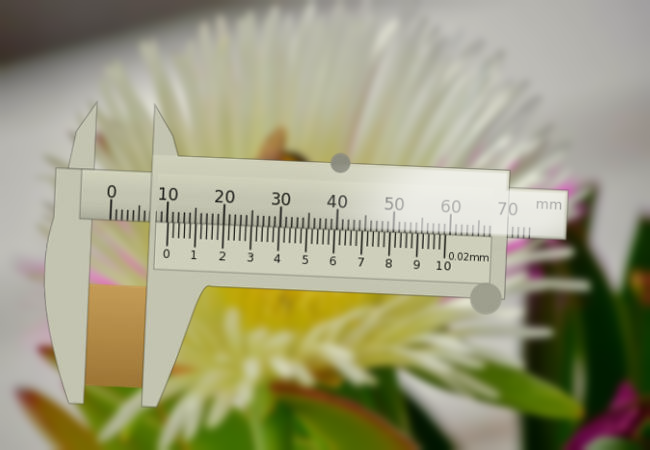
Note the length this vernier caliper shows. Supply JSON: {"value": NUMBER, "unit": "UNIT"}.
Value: {"value": 10.2, "unit": "mm"}
